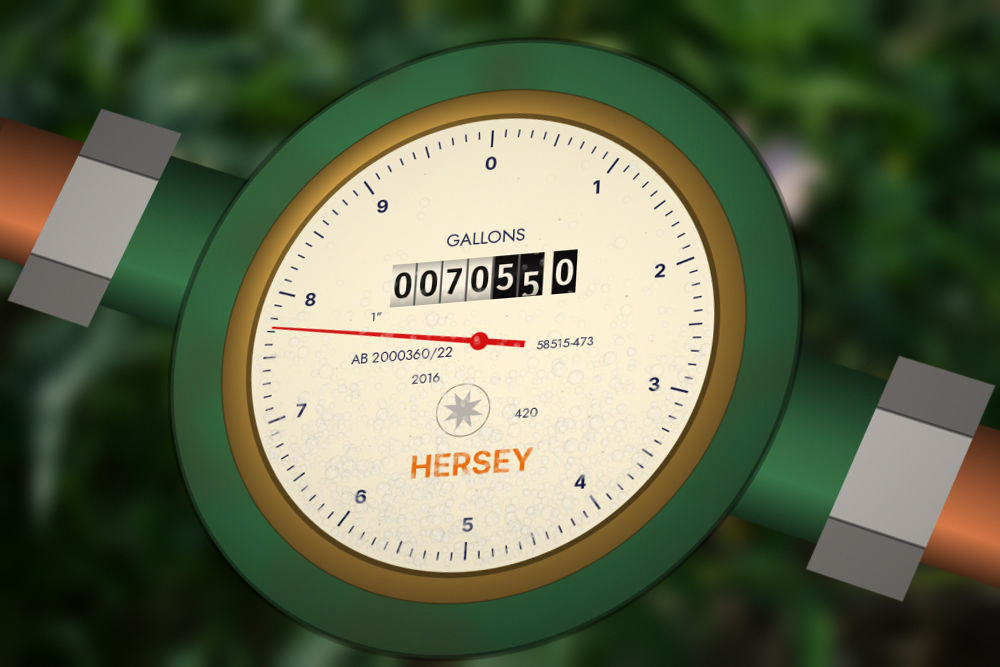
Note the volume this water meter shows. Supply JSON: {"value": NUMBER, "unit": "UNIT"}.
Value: {"value": 70547.7, "unit": "gal"}
